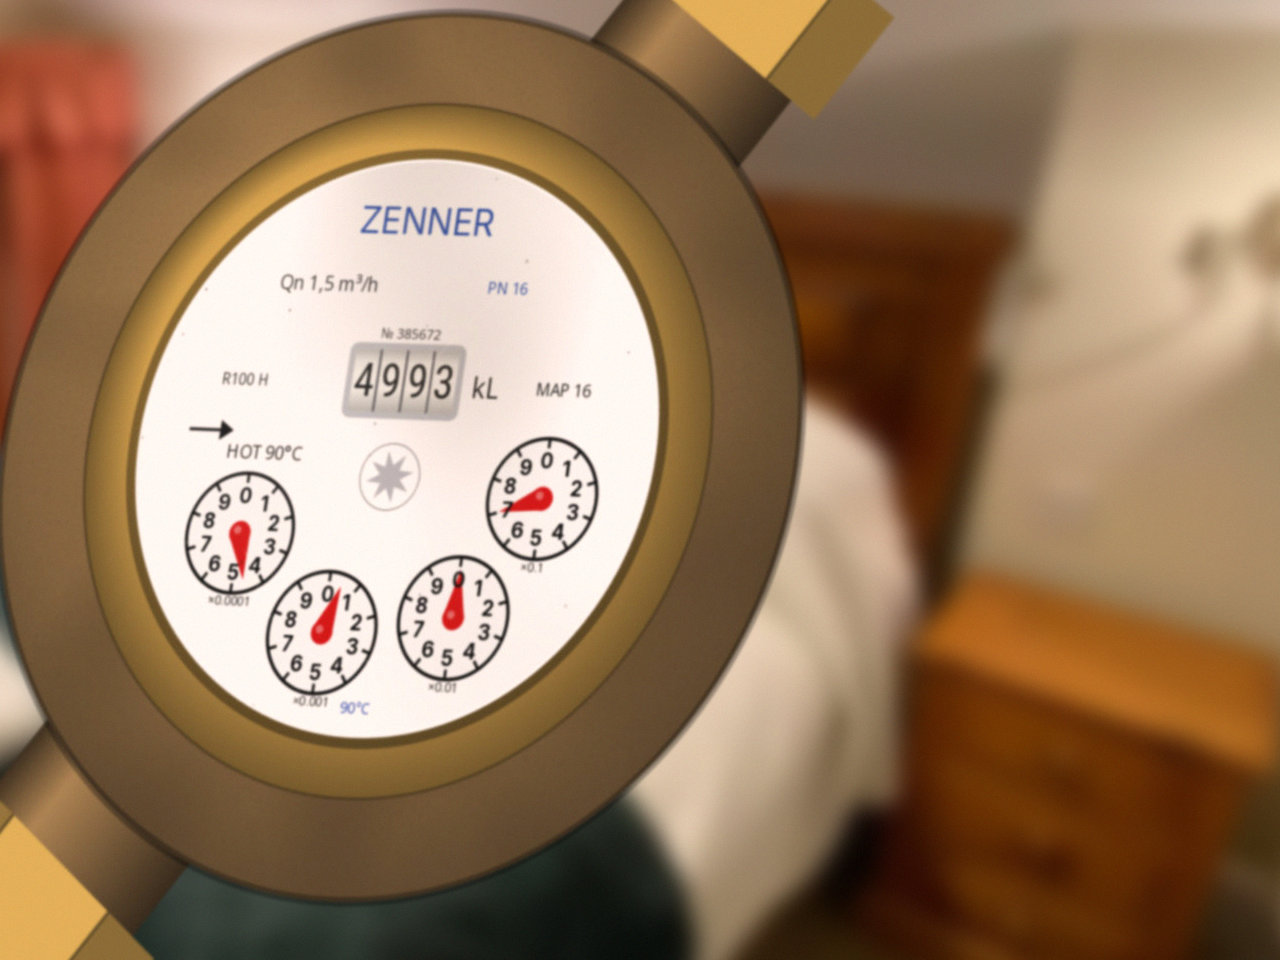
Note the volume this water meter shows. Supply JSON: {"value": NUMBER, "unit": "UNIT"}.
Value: {"value": 4993.7004, "unit": "kL"}
